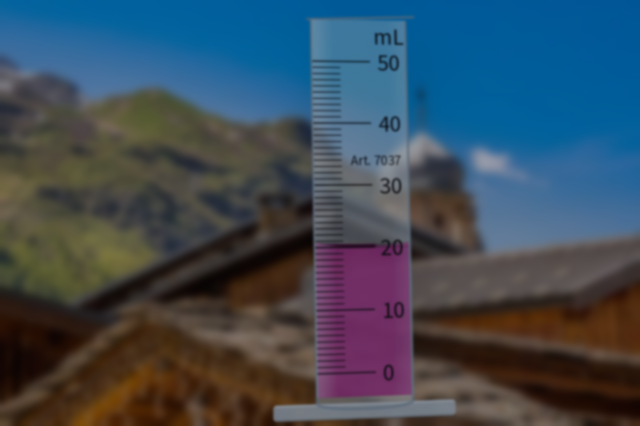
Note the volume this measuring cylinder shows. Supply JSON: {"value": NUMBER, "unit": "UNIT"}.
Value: {"value": 20, "unit": "mL"}
